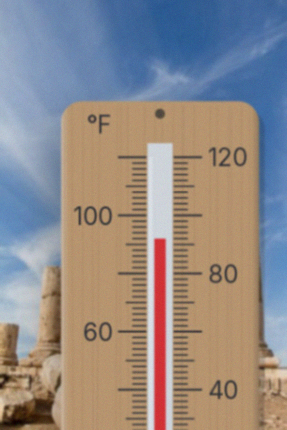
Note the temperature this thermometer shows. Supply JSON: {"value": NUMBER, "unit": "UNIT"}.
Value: {"value": 92, "unit": "°F"}
